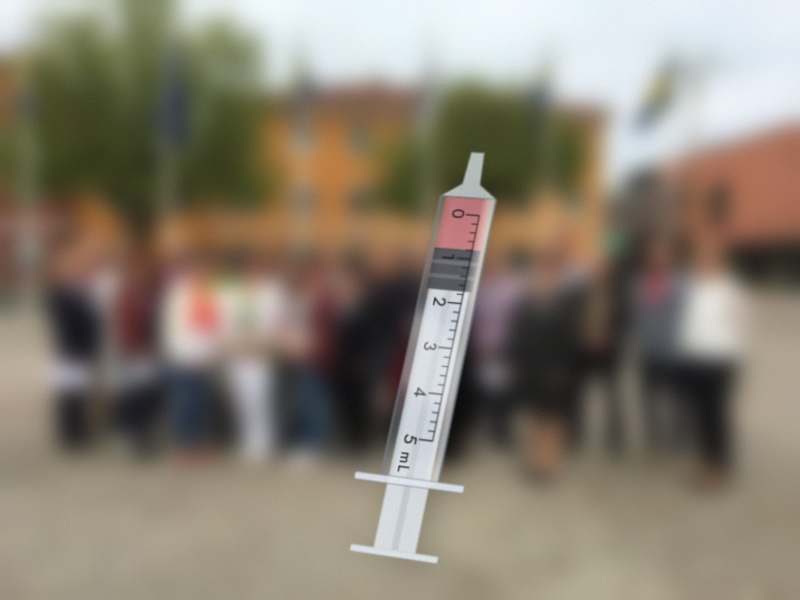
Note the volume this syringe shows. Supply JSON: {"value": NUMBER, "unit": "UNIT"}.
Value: {"value": 0.8, "unit": "mL"}
